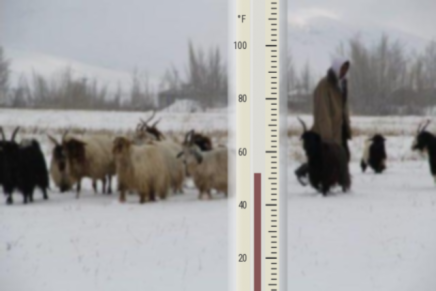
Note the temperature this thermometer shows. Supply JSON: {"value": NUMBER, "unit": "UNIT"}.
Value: {"value": 52, "unit": "°F"}
